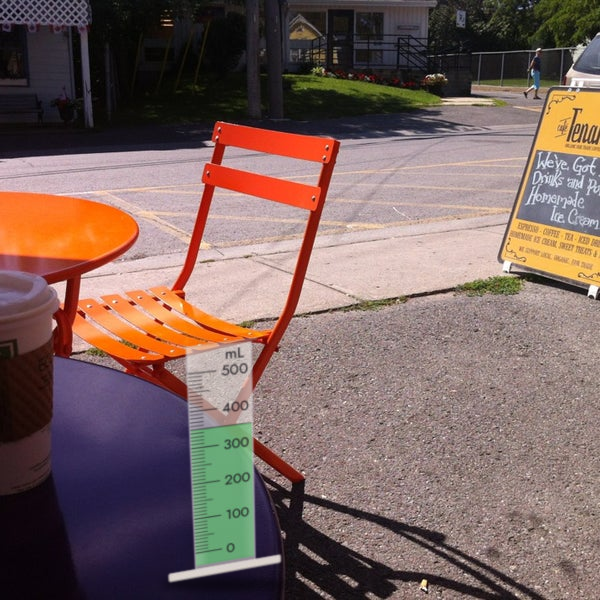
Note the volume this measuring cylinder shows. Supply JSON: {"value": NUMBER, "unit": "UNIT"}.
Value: {"value": 350, "unit": "mL"}
